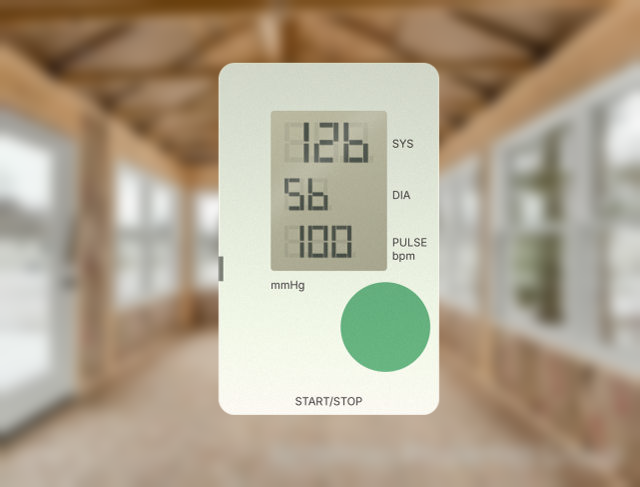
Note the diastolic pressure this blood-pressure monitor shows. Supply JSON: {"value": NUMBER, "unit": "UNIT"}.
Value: {"value": 56, "unit": "mmHg"}
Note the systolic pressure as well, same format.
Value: {"value": 126, "unit": "mmHg"}
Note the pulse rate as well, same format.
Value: {"value": 100, "unit": "bpm"}
